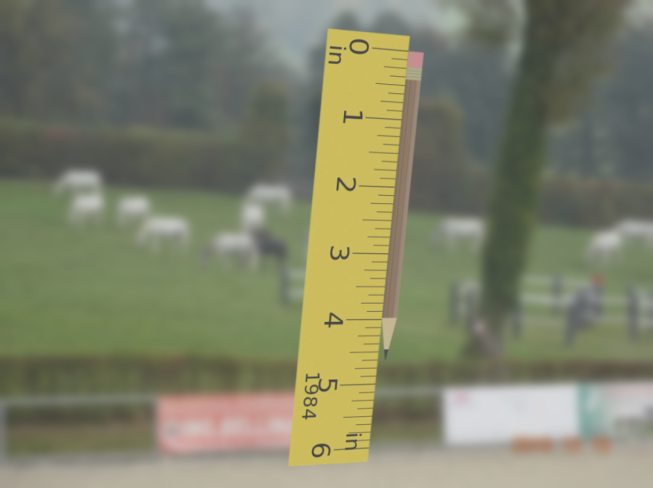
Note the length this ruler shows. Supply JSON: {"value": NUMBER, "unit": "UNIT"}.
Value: {"value": 4.625, "unit": "in"}
